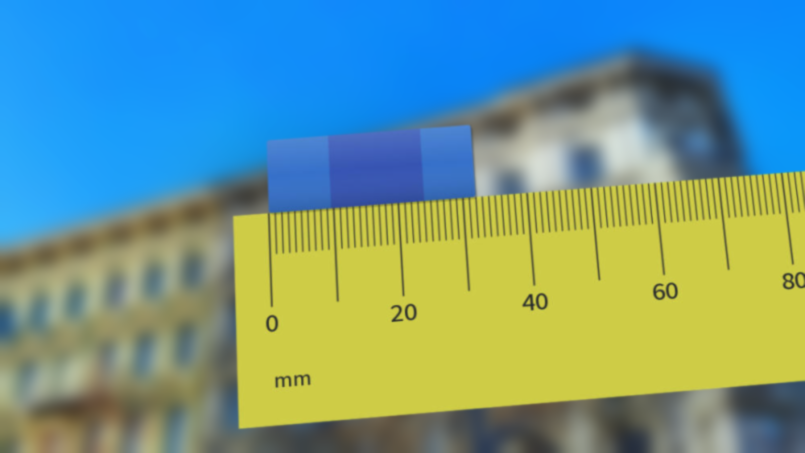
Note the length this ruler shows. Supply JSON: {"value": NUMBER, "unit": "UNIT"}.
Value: {"value": 32, "unit": "mm"}
